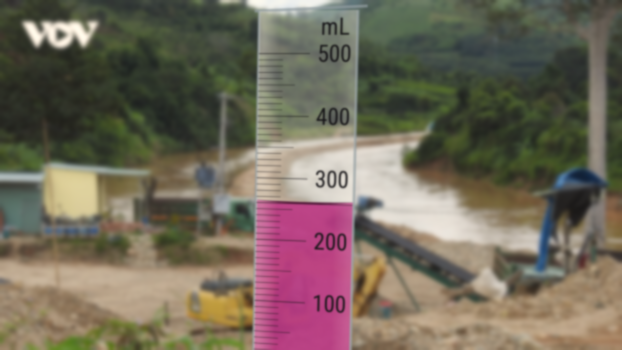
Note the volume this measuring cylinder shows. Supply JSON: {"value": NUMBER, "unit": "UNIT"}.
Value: {"value": 260, "unit": "mL"}
